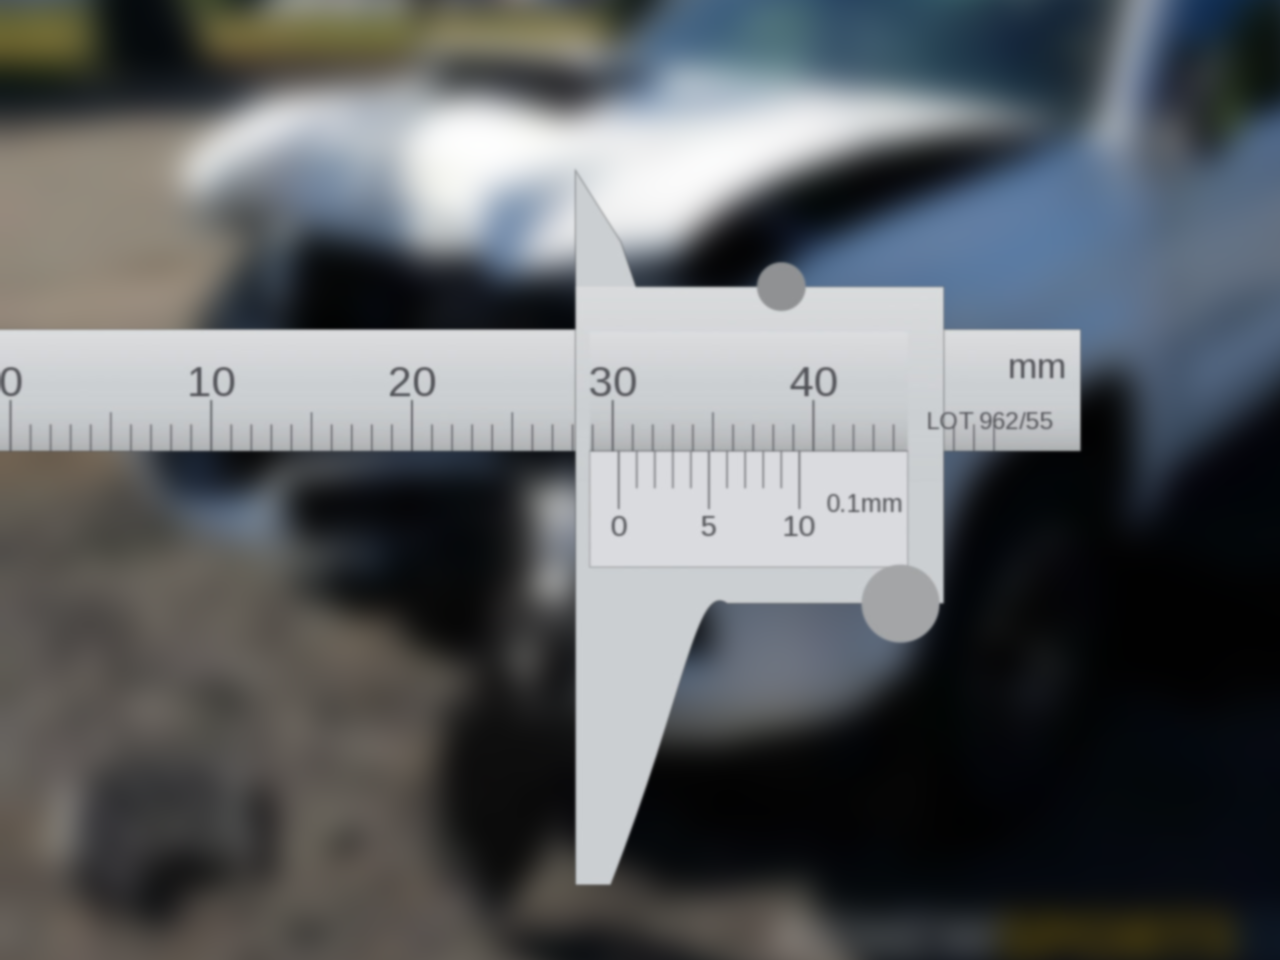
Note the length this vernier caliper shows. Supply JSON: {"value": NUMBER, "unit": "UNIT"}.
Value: {"value": 30.3, "unit": "mm"}
